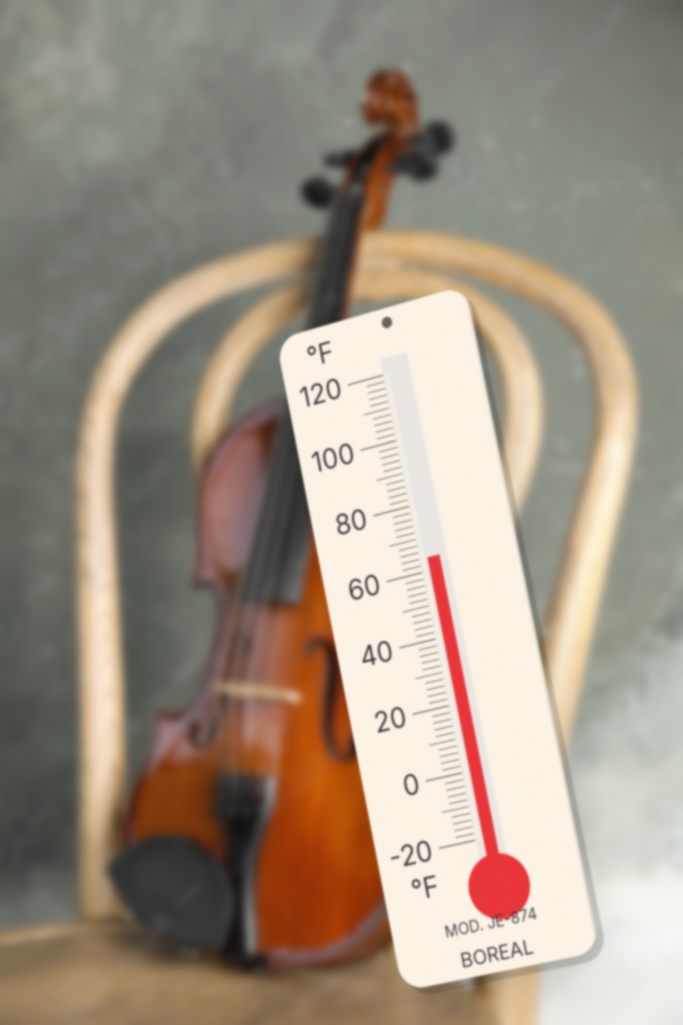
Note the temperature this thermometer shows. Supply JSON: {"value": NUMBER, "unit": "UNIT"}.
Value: {"value": 64, "unit": "°F"}
